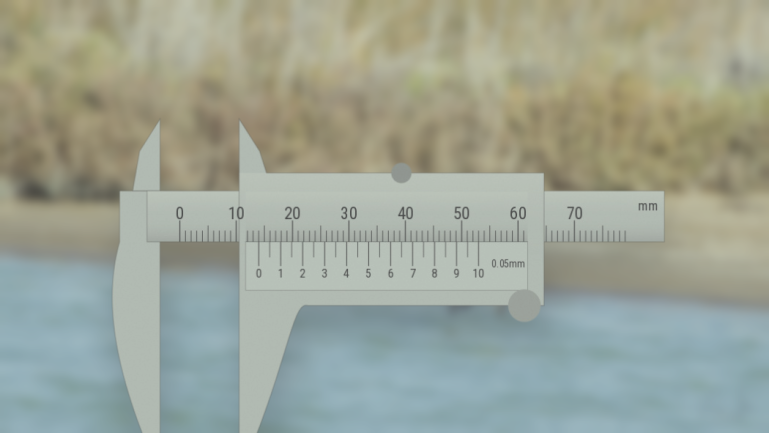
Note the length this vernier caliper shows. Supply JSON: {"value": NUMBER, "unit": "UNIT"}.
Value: {"value": 14.0, "unit": "mm"}
